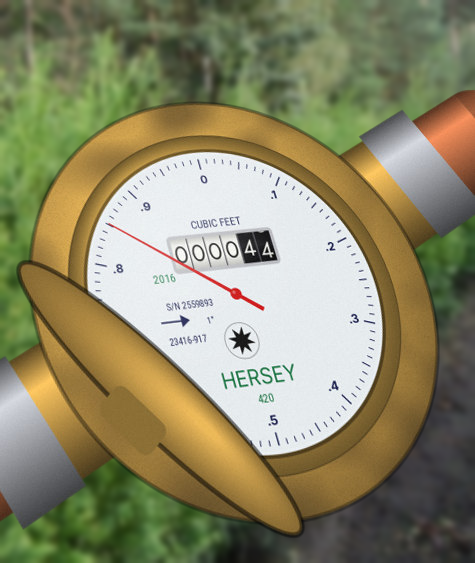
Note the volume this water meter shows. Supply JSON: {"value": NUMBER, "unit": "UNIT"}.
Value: {"value": 43.85, "unit": "ft³"}
